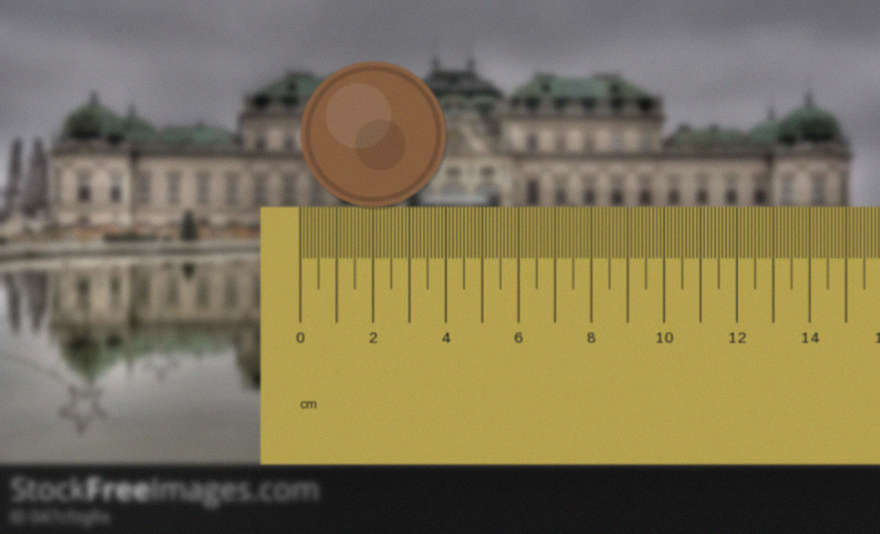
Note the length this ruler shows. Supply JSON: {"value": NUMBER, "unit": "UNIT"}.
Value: {"value": 4, "unit": "cm"}
